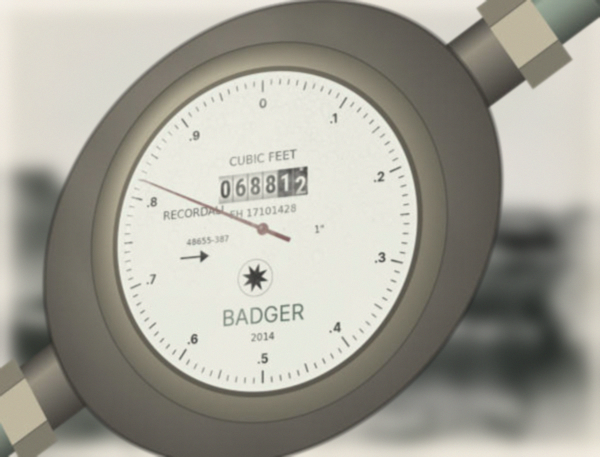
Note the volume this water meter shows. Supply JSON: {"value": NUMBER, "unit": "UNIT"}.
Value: {"value": 68811.82, "unit": "ft³"}
